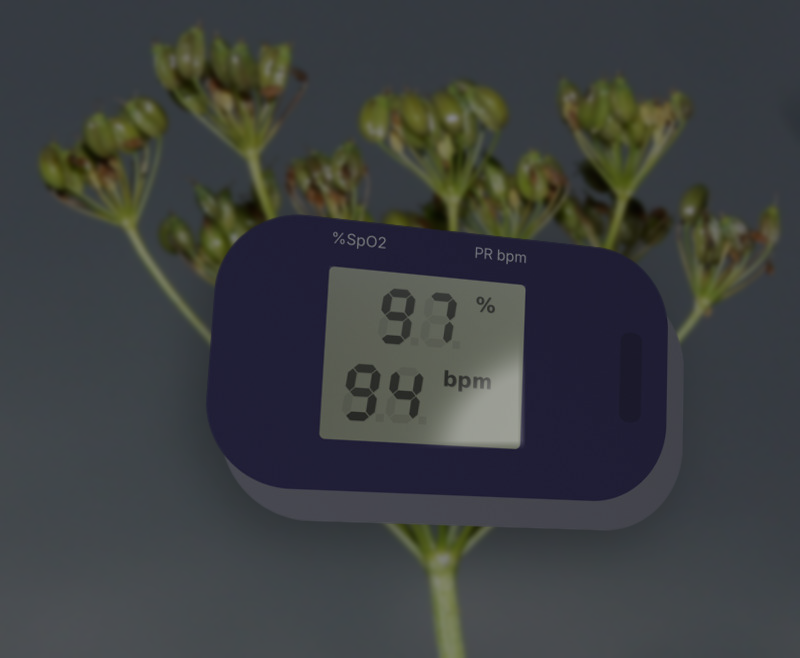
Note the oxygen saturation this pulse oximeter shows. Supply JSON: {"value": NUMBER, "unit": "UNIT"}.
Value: {"value": 97, "unit": "%"}
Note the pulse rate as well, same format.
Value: {"value": 94, "unit": "bpm"}
